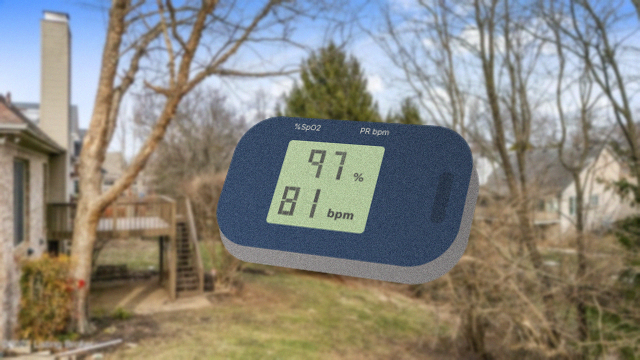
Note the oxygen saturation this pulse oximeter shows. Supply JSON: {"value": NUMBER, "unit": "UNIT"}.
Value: {"value": 97, "unit": "%"}
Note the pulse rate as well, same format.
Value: {"value": 81, "unit": "bpm"}
